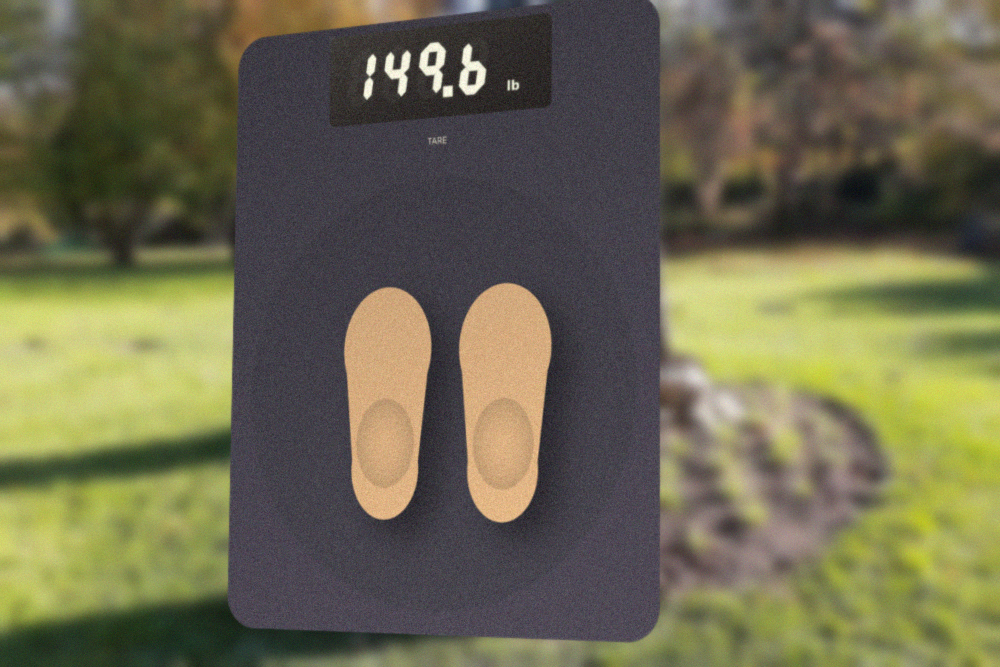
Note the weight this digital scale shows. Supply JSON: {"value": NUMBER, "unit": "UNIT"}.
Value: {"value": 149.6, "unit": "lb"}
